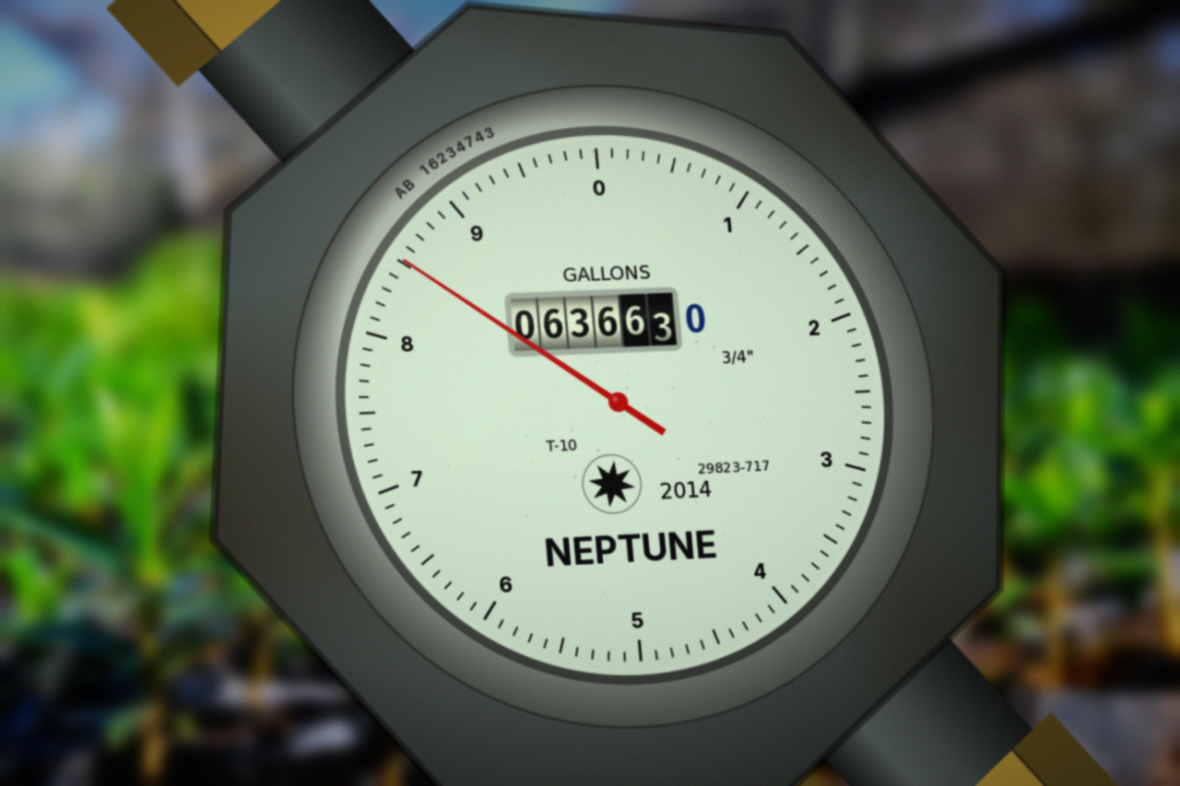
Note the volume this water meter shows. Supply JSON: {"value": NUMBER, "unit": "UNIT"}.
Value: {"value": 636628.5, "unit": "gal"}
